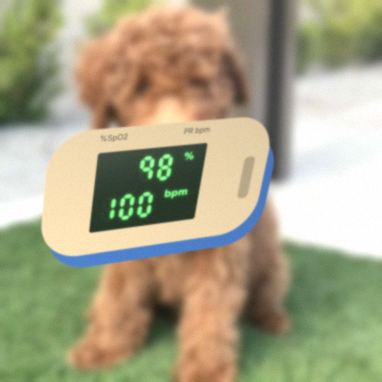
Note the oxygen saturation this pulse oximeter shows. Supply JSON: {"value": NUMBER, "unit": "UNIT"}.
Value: {"value": 98, "unit": "%"}
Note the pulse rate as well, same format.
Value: {"value": 100, "unit": "bpm"}
